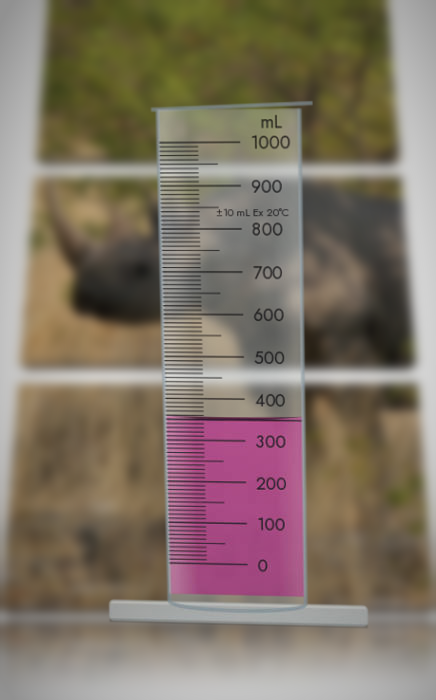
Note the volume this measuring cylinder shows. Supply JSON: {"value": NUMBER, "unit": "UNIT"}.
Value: {"value": 350, "unit": "mL"}
